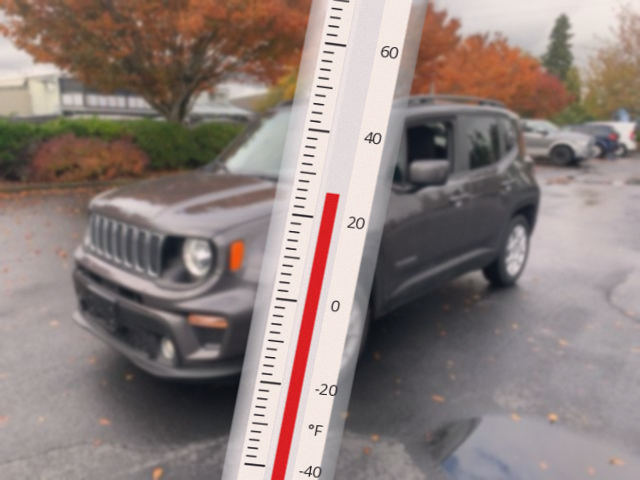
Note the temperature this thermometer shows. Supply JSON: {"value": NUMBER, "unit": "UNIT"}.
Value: {"value": 26, "unit": "°F"}
